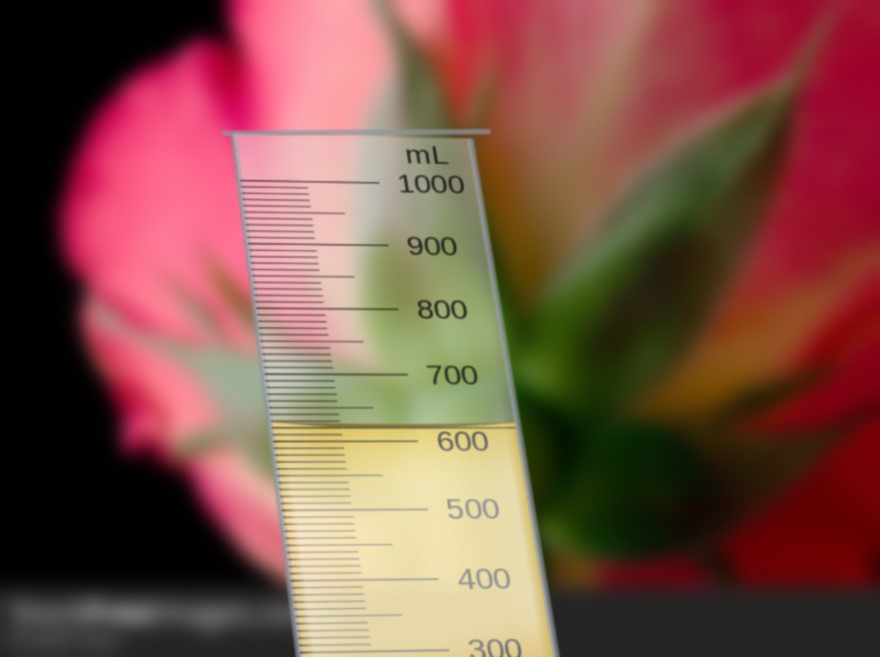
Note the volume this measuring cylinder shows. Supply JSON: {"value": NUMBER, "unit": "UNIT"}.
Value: {"value": 620, "unit": "mL"}
